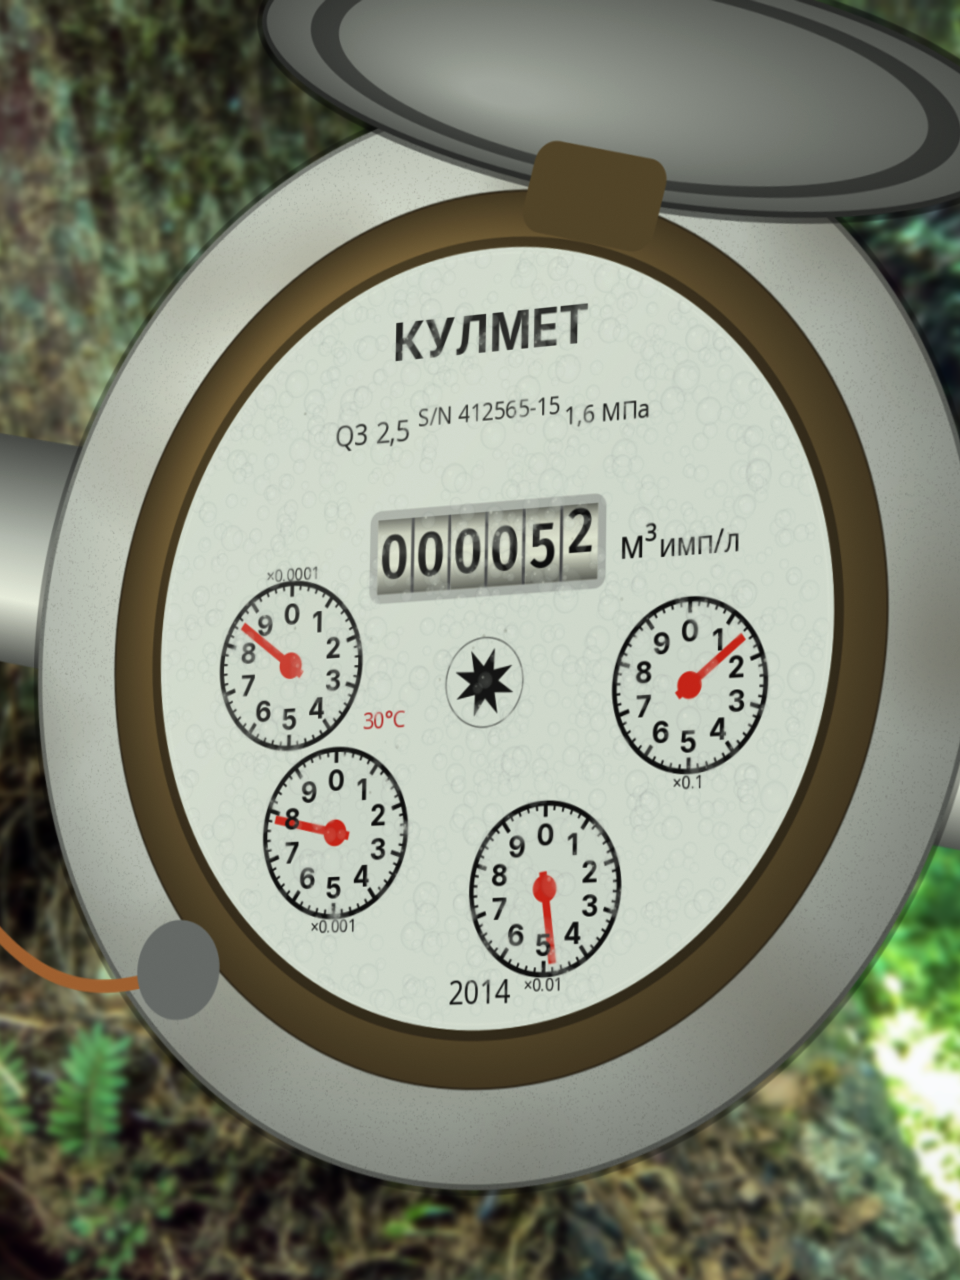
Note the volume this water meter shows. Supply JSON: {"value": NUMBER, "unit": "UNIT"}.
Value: {"value": 52.1478, "unit": "m³"}
